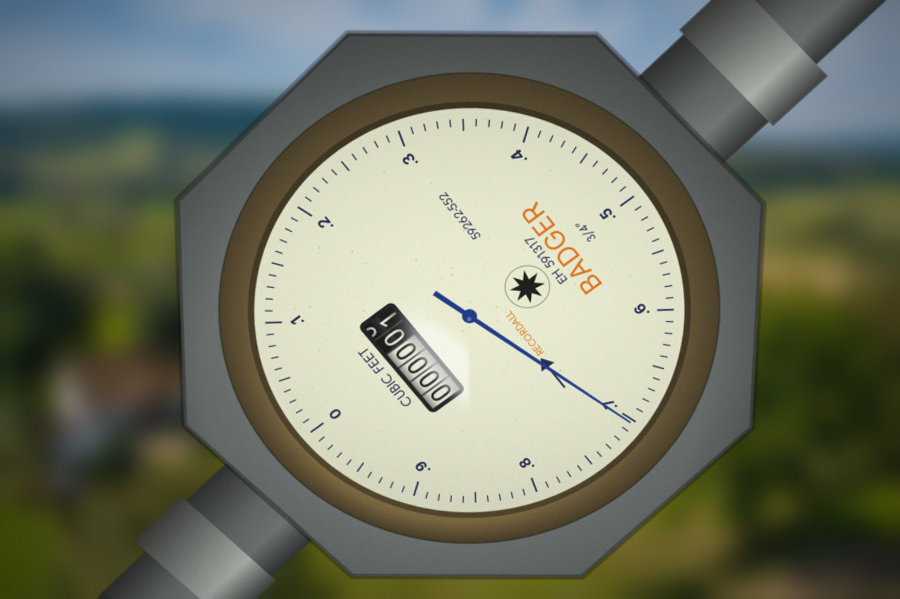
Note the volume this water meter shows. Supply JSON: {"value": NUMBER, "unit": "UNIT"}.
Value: {"value": 0.70, "unit": "ft³"}
